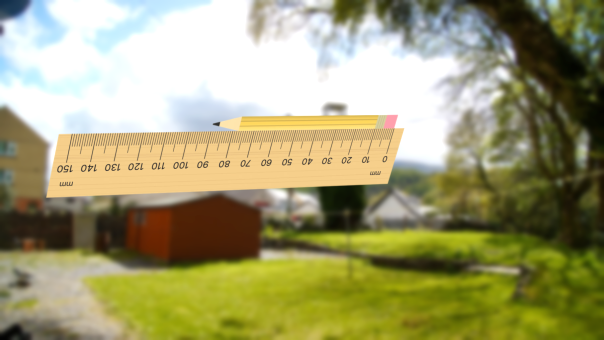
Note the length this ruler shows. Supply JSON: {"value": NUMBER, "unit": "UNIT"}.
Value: {"value": 90, "unit": "mm"}
